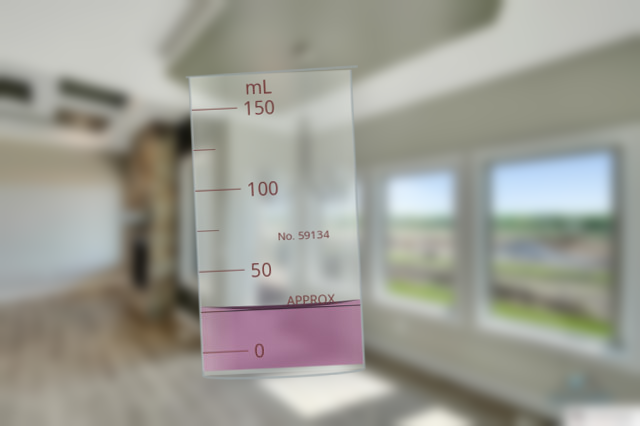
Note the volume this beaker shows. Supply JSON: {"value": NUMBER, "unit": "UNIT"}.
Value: {"value": 25, "unit": "mL"}
